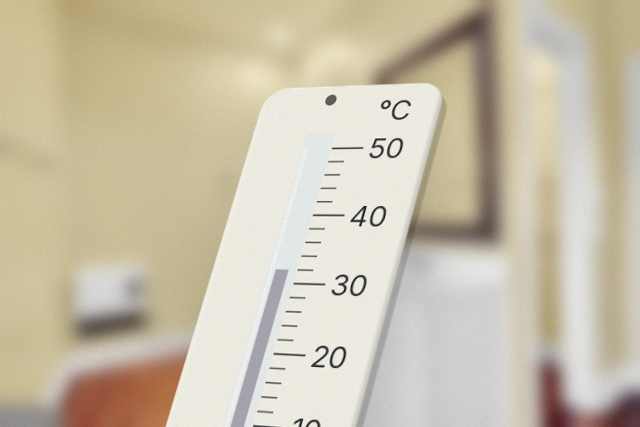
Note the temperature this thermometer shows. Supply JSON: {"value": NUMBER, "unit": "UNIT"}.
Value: {"value": 32, "unit": "°C"}
